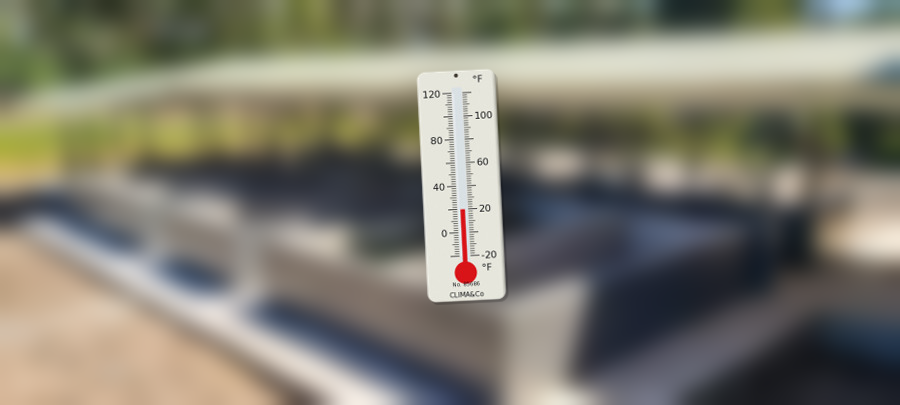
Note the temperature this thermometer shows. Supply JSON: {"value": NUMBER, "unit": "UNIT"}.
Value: {"value": 20, "unit": "°F"}
